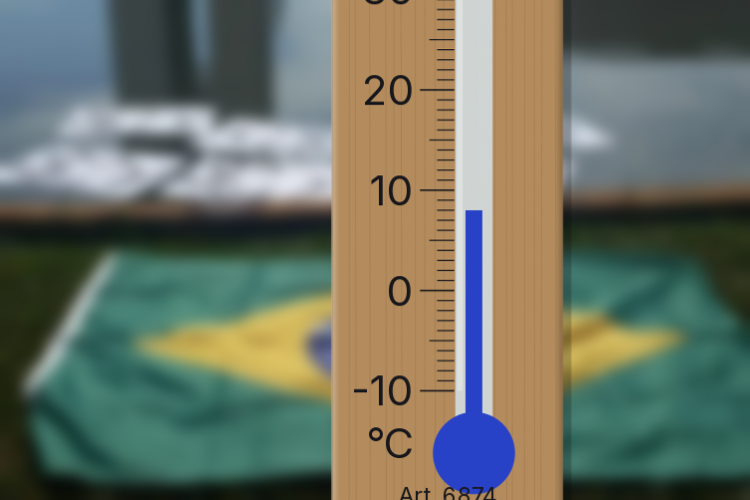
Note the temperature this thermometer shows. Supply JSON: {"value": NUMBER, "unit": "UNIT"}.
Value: {"value": 8, "unit": "°C"}
